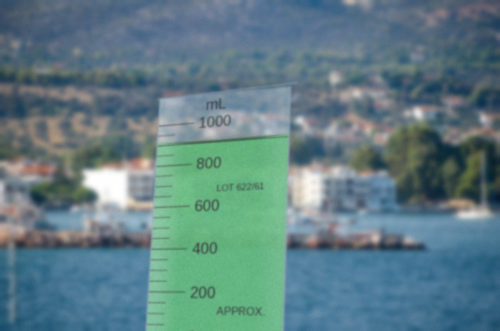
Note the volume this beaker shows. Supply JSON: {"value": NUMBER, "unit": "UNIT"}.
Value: {"value": 900, "unit": "mL"}
